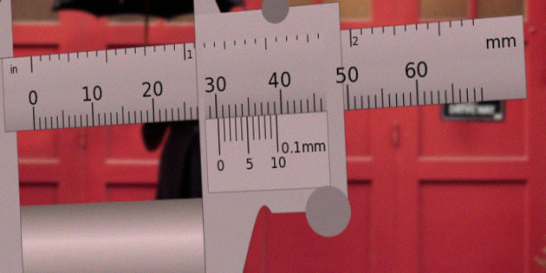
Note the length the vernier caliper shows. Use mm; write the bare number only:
30.2
